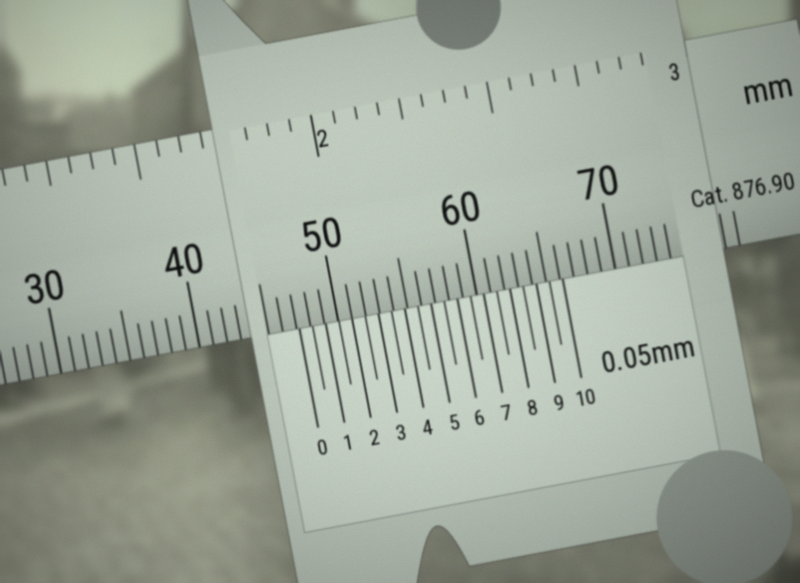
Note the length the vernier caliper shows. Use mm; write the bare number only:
47.2
